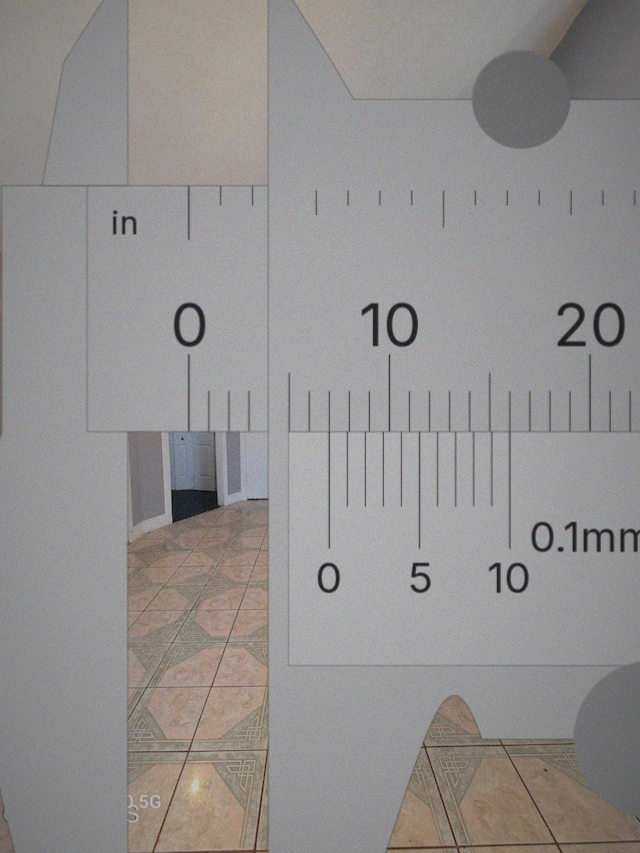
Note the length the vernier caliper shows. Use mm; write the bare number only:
7.0
